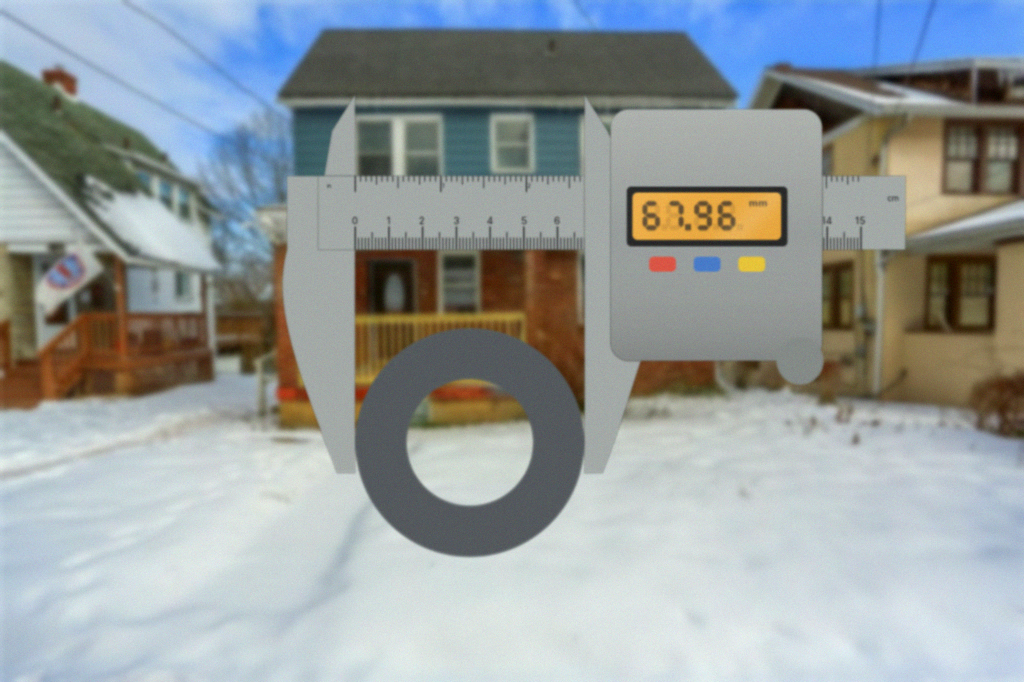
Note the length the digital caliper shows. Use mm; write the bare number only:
67.96
